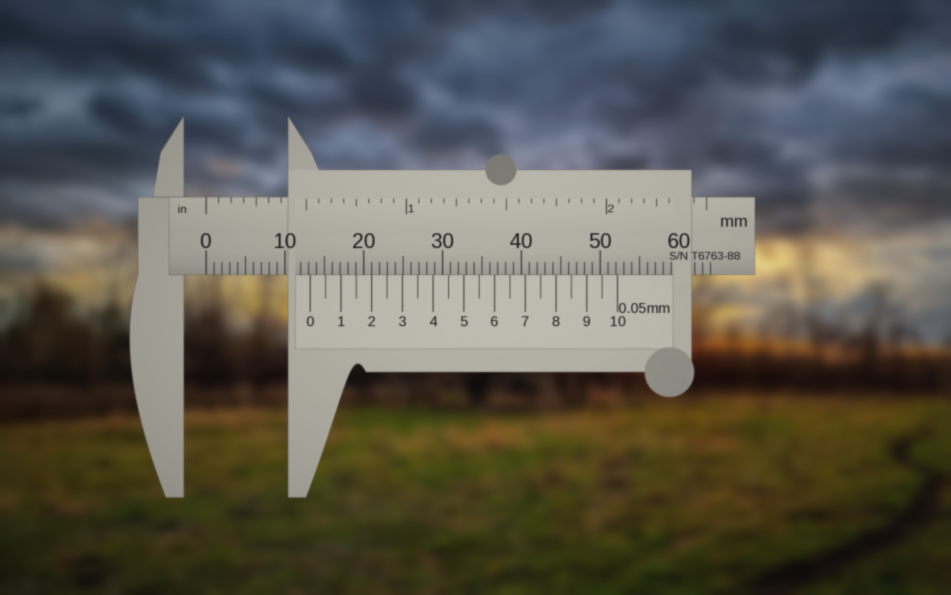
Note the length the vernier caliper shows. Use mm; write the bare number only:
13.2
